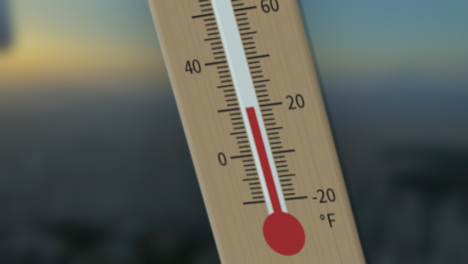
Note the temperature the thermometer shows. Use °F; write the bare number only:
20
